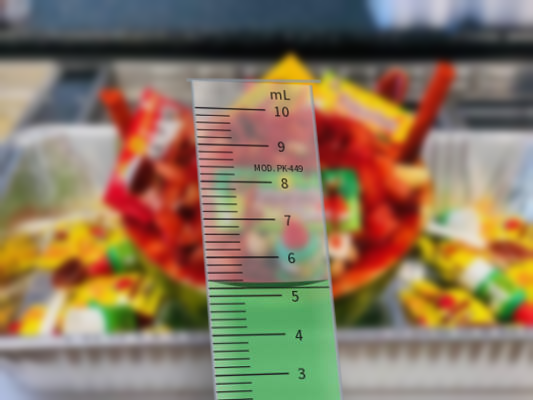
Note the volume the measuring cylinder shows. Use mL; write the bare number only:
5.2
